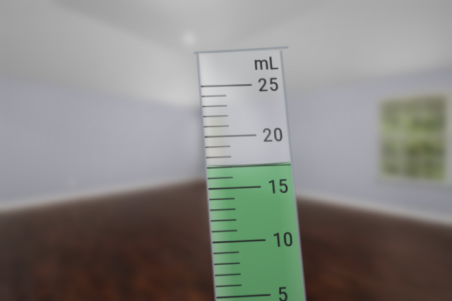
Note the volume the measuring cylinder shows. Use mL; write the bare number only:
17
